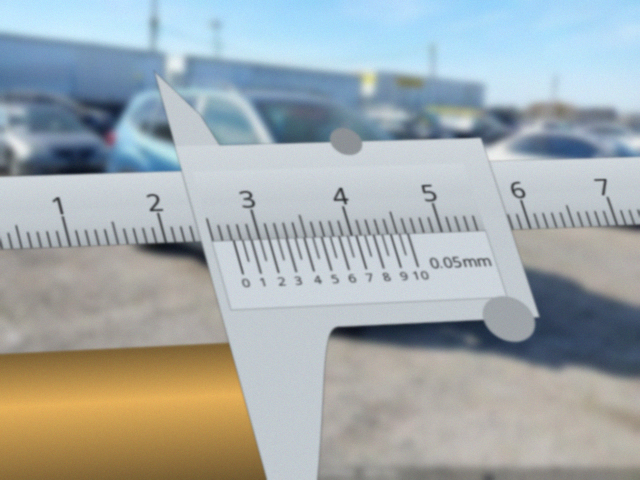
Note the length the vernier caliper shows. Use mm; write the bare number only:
27.2
